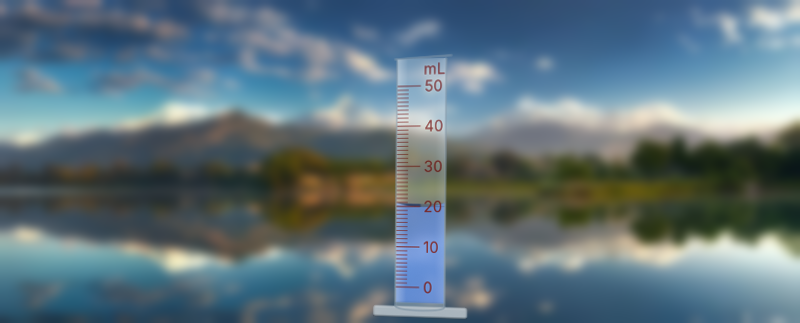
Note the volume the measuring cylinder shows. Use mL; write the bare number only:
20
